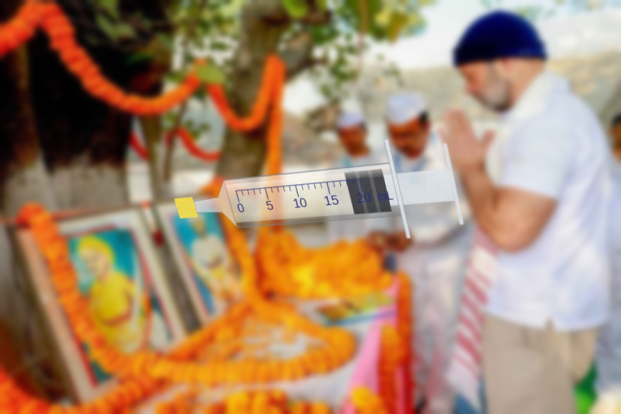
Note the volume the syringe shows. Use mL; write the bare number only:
18
